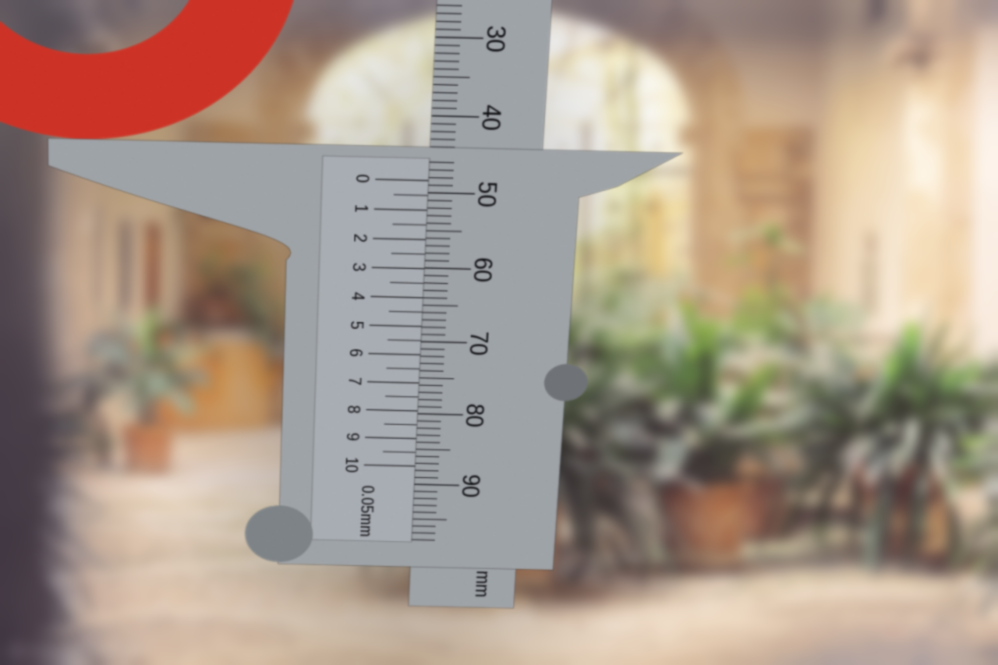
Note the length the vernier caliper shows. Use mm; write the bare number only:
48.4
